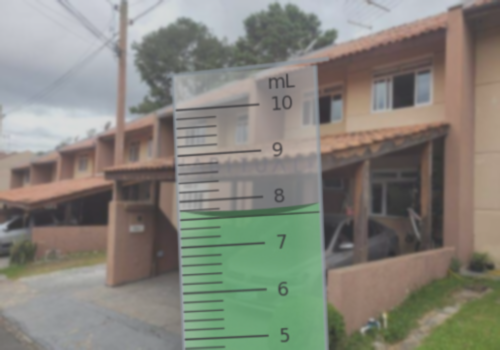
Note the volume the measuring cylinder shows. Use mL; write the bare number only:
7.6
